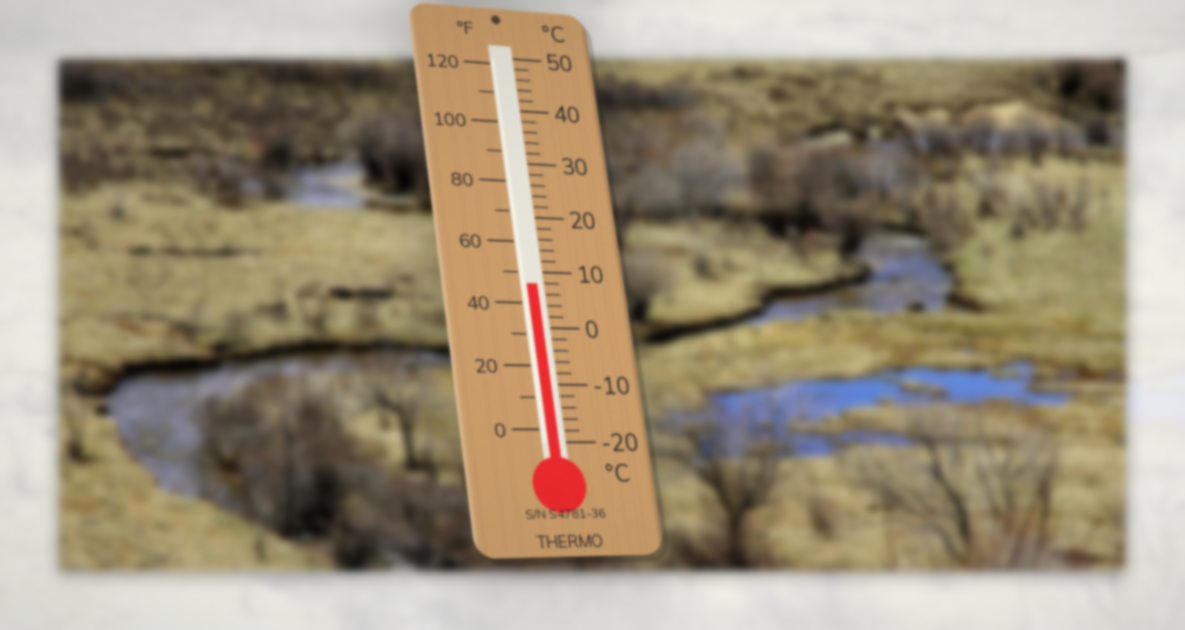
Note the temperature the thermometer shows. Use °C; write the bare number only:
8
